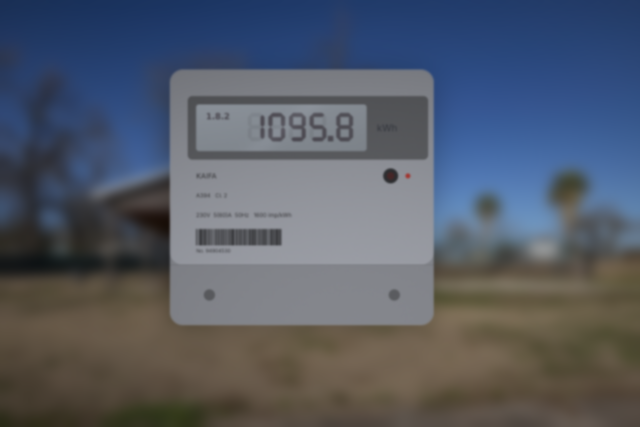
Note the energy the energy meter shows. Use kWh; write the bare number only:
1095.8
